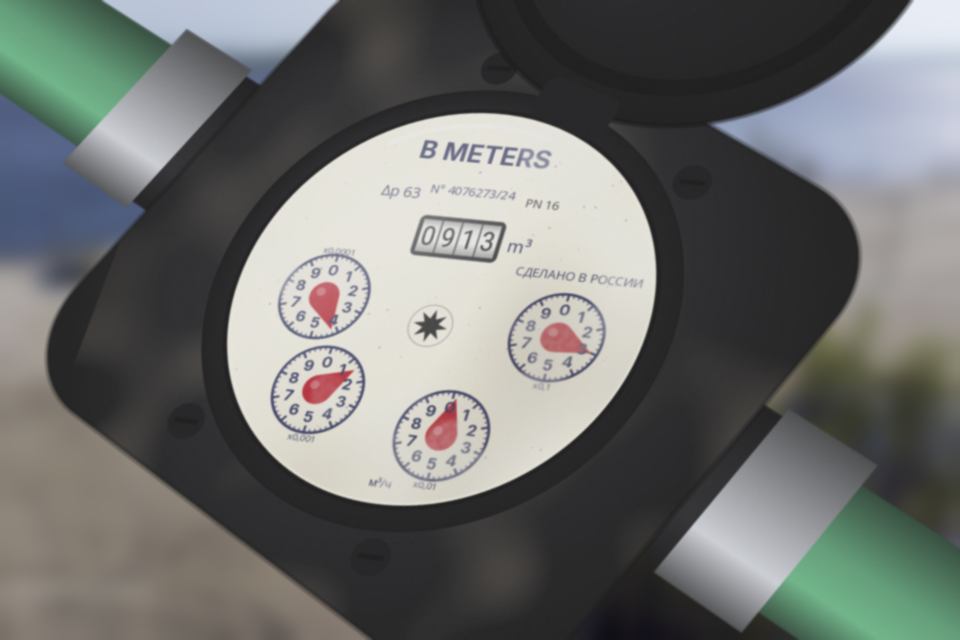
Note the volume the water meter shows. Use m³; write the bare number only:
913.3014
